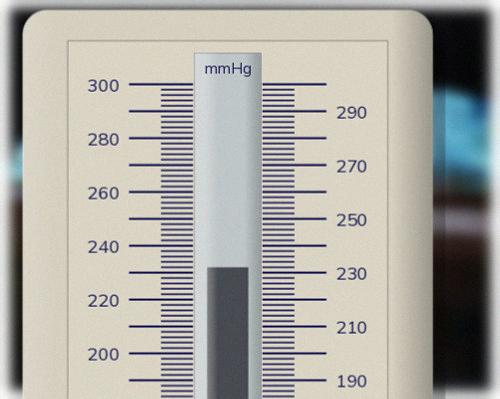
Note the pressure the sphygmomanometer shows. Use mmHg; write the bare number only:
232
